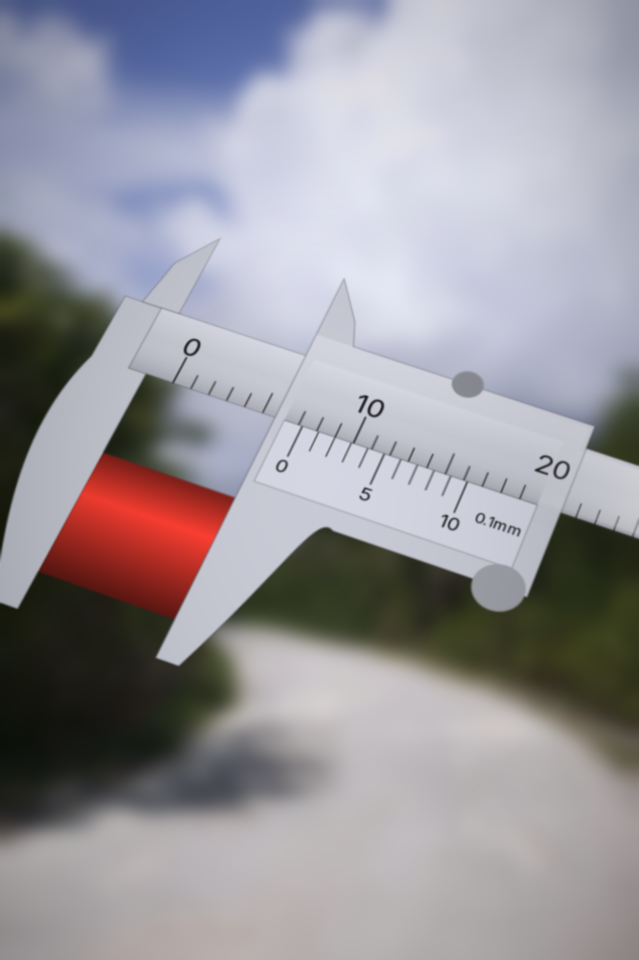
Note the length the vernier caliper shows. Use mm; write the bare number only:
7.2
